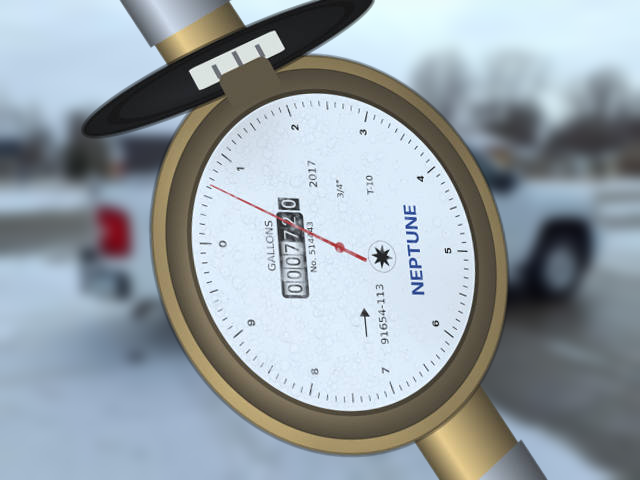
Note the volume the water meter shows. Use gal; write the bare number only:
7720.6
